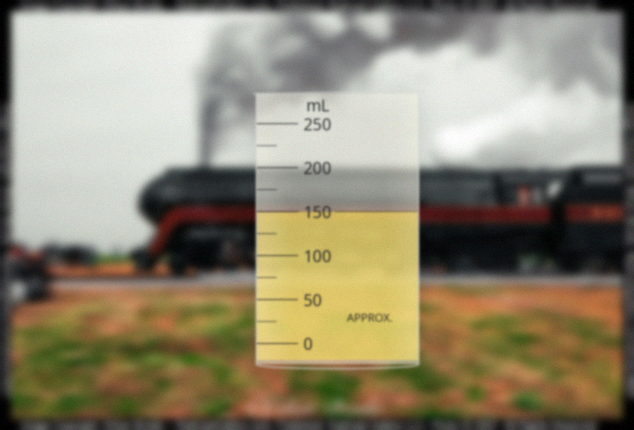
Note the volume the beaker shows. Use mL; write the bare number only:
150
